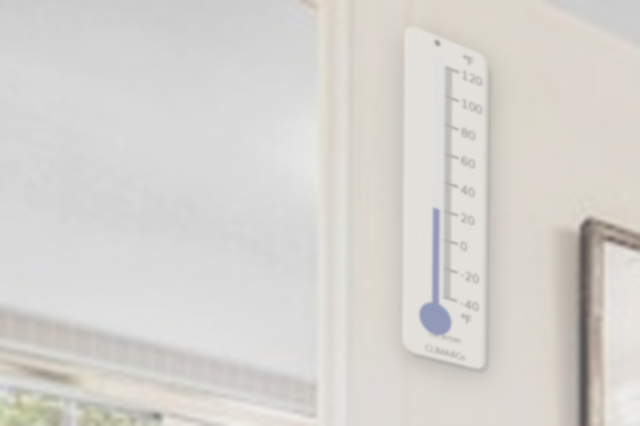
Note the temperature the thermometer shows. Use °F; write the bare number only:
20
